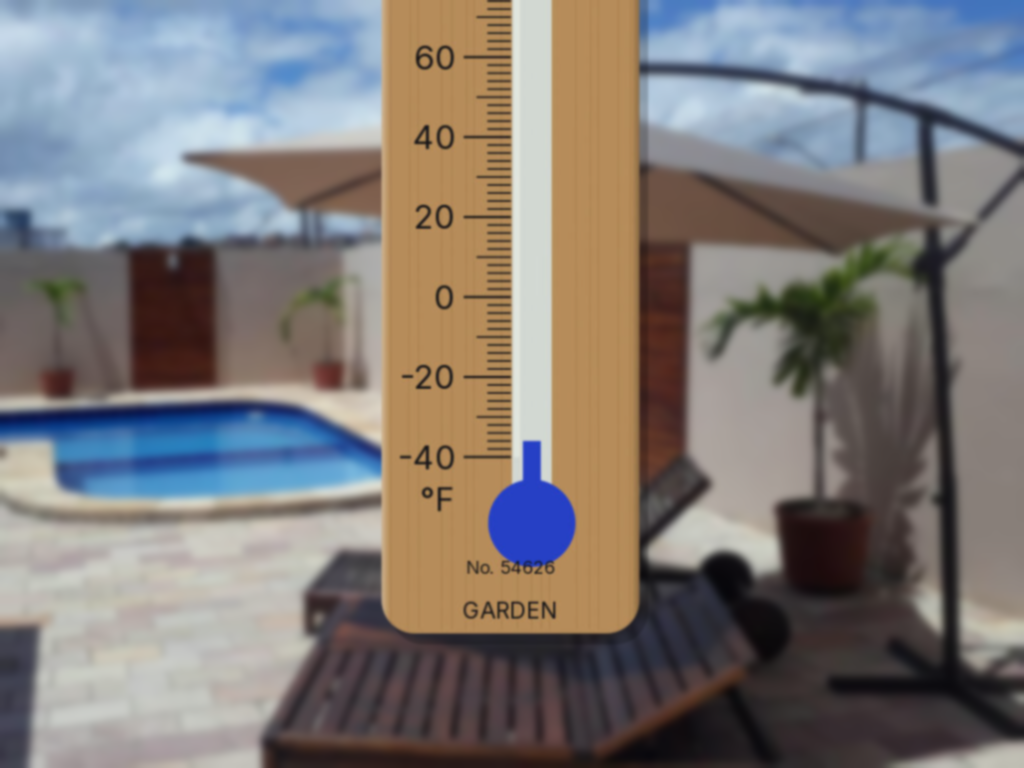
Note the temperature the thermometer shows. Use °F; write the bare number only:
-36
